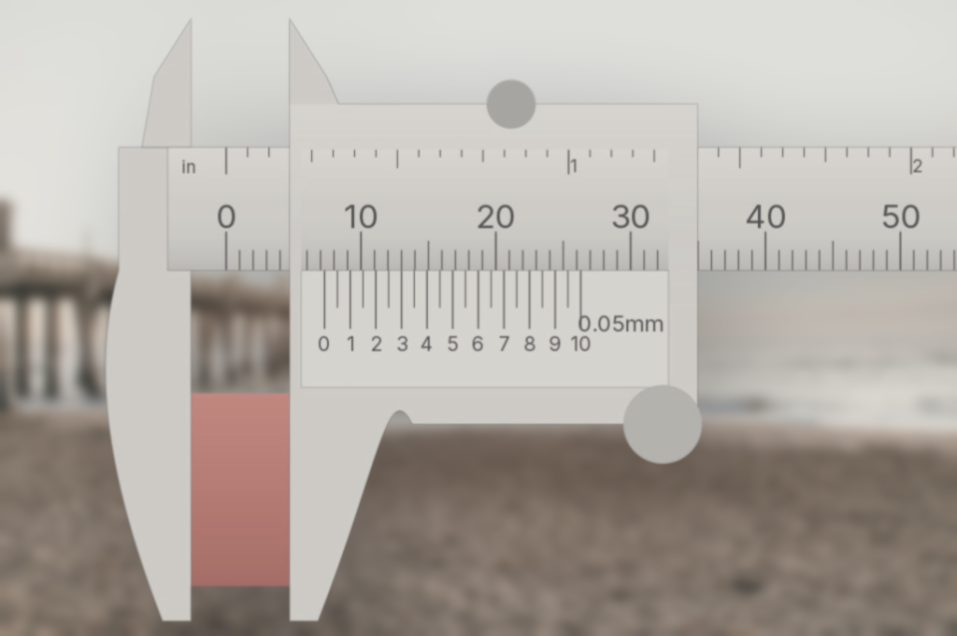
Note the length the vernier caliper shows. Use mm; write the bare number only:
7.3
